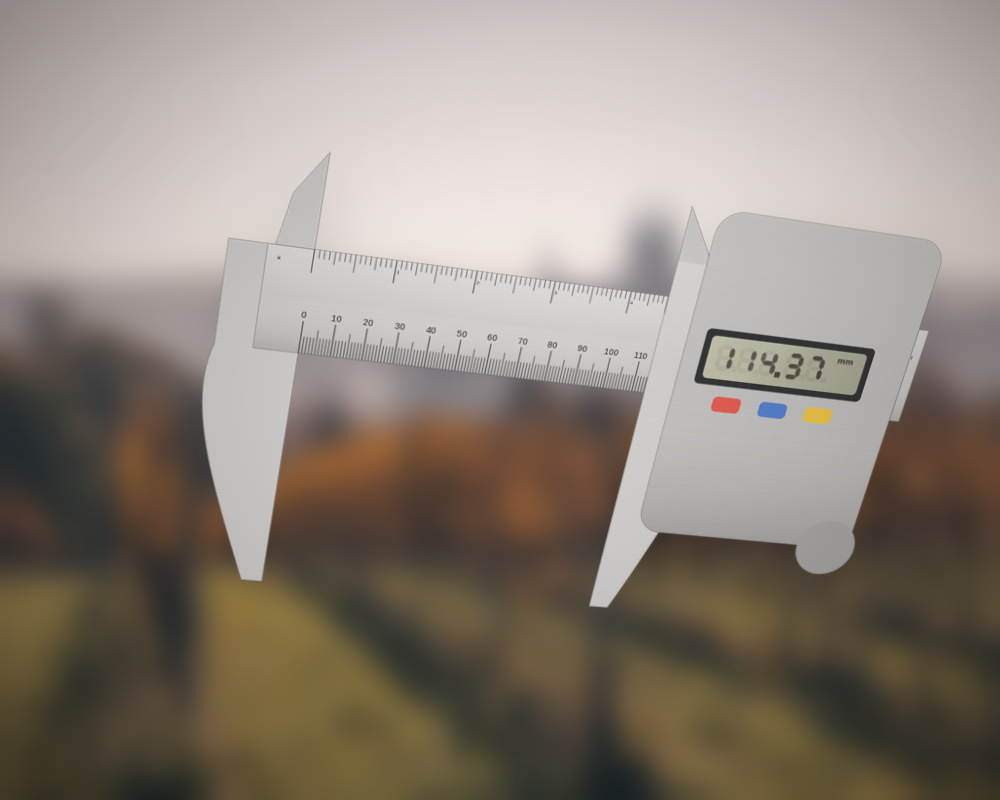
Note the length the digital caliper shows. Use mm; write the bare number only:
114.37
